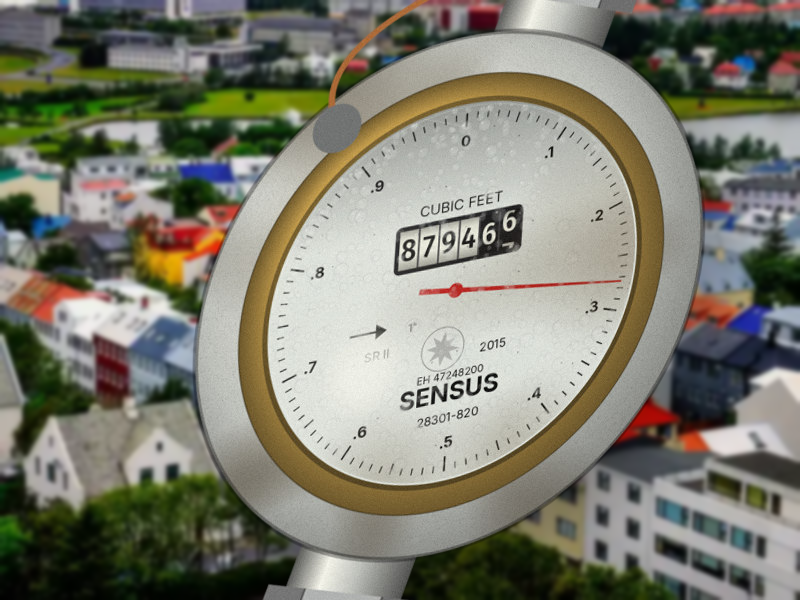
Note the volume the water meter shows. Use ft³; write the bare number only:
879466.27
